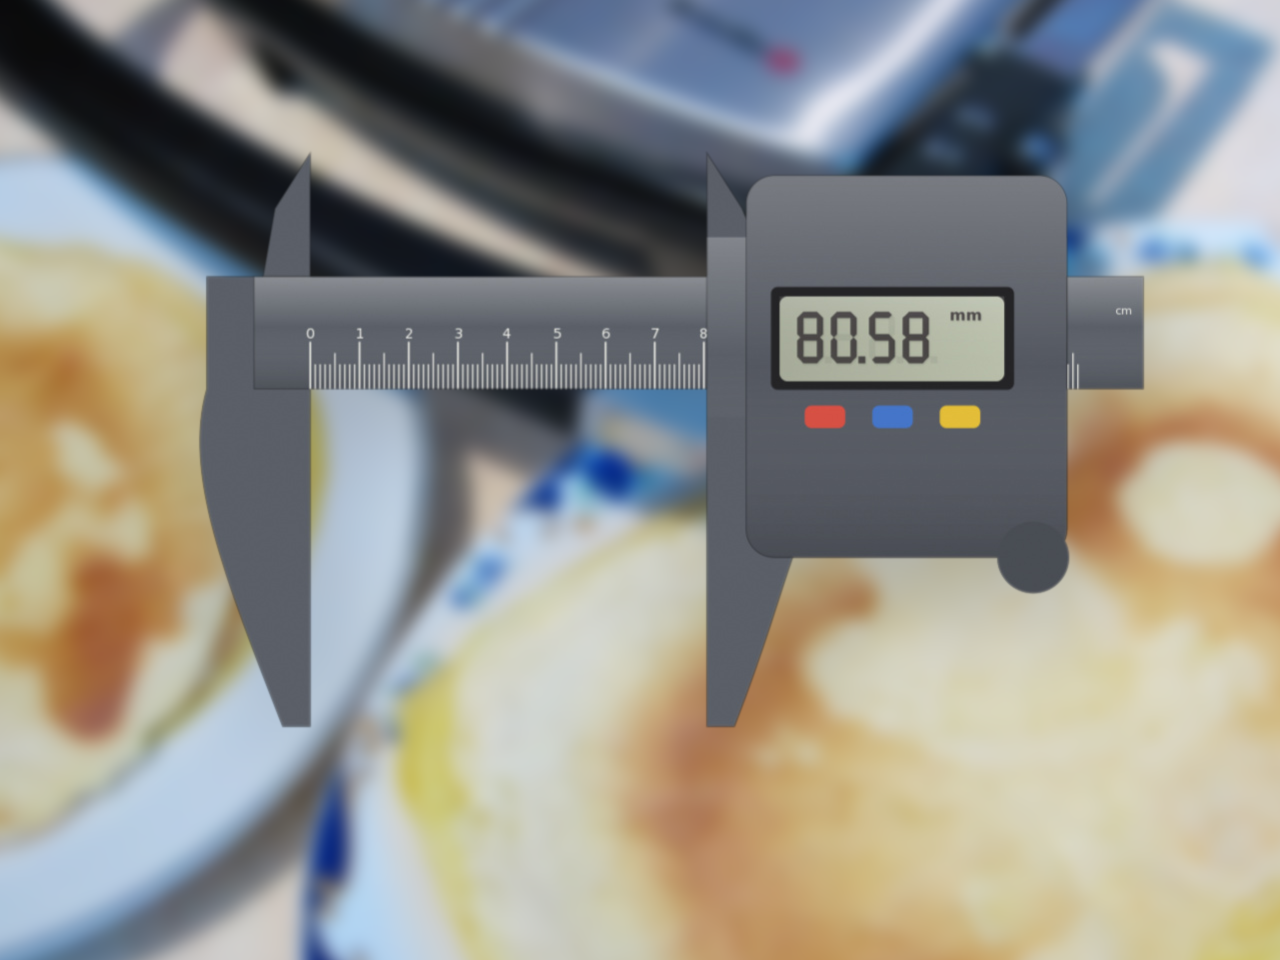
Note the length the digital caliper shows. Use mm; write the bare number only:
80.58
